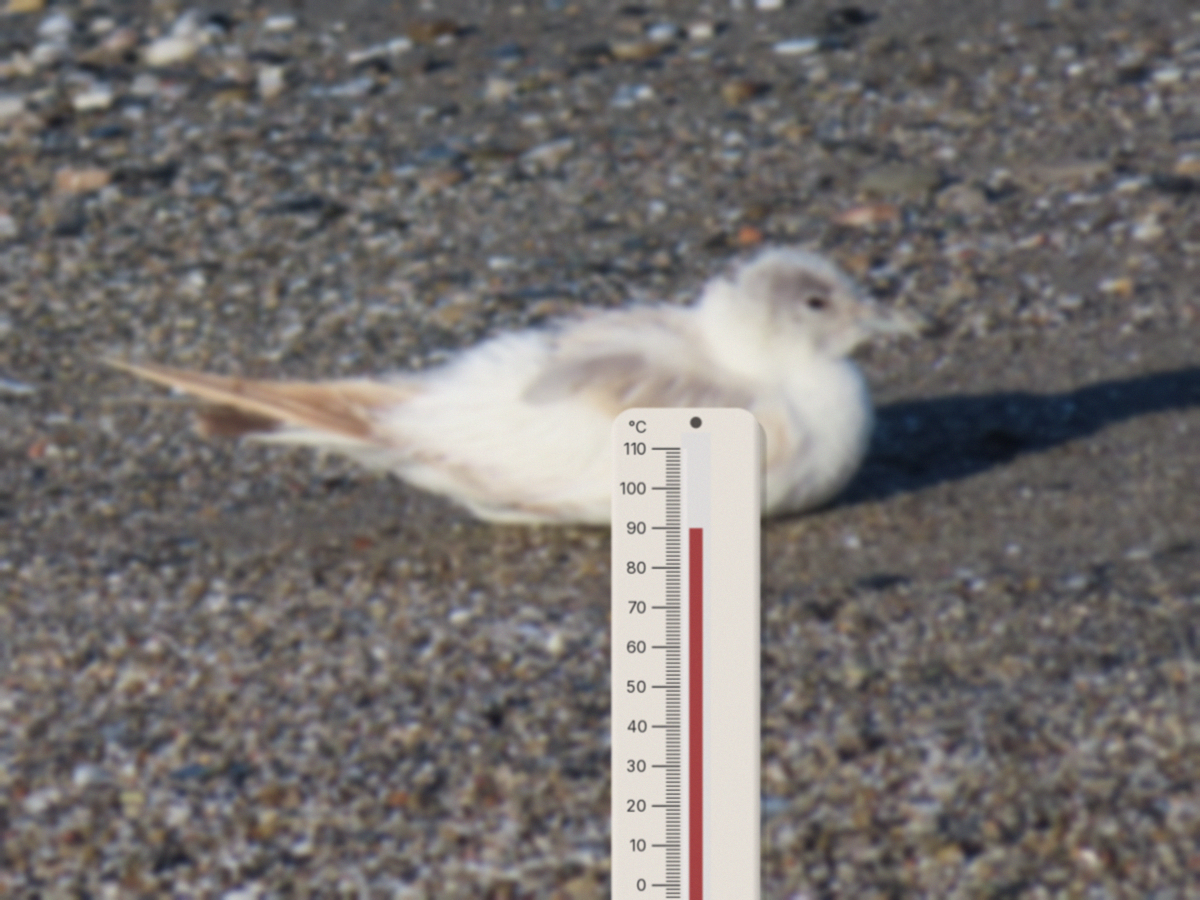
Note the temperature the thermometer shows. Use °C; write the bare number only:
90
